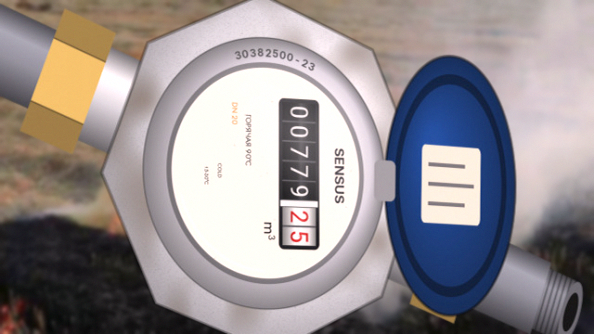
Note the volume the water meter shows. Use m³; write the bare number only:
779.25
